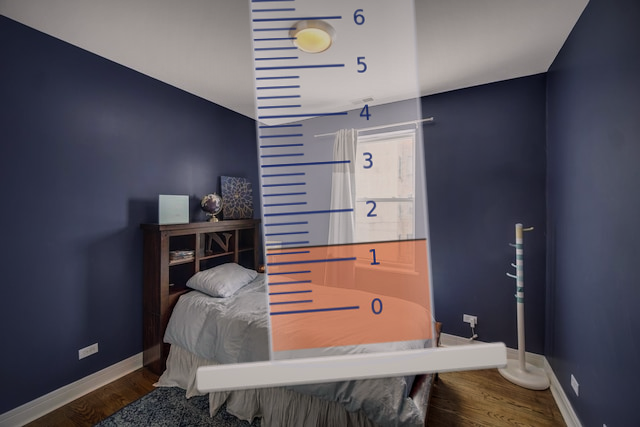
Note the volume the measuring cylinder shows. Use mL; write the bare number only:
1.3
